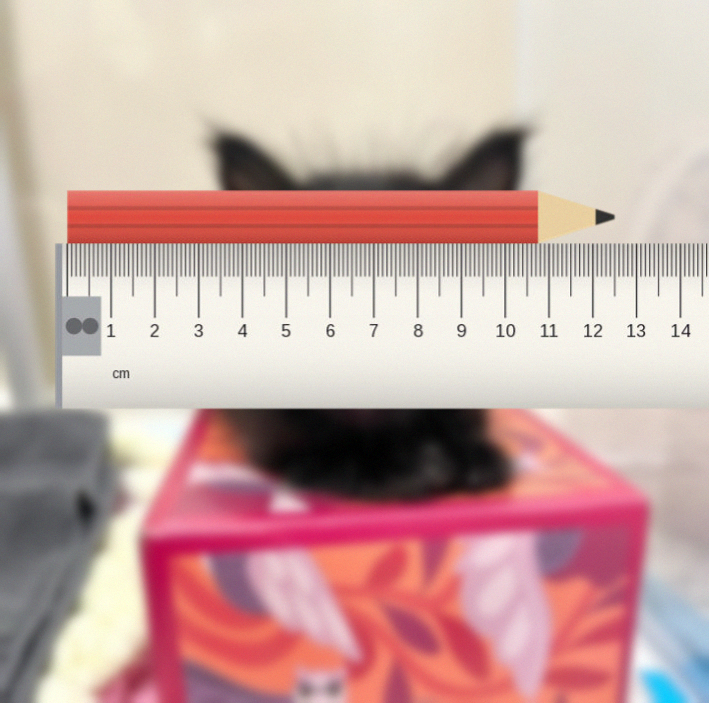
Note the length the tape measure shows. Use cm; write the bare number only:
12.5
